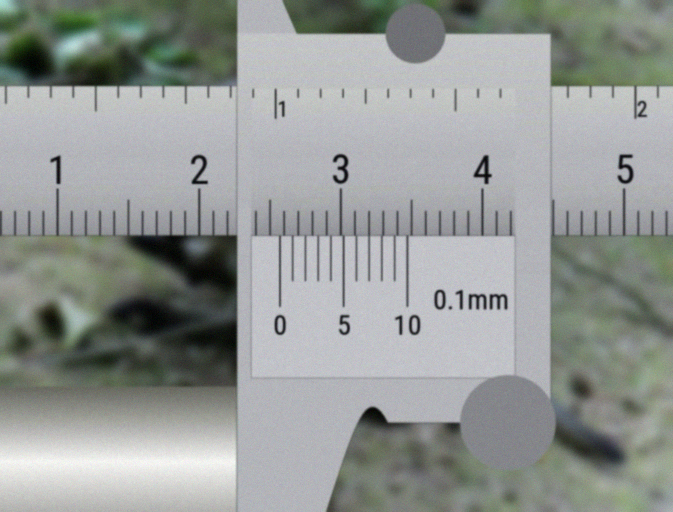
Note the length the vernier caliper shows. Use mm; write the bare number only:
25.7
